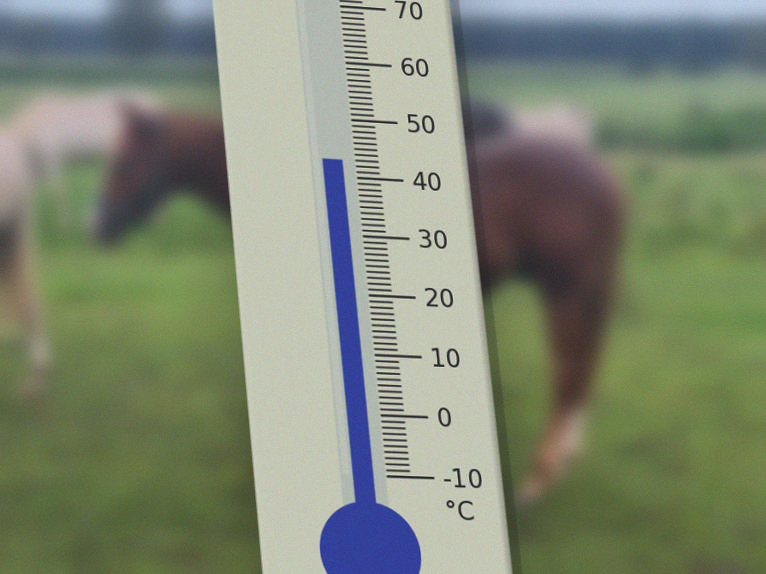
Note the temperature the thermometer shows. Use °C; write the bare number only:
43
